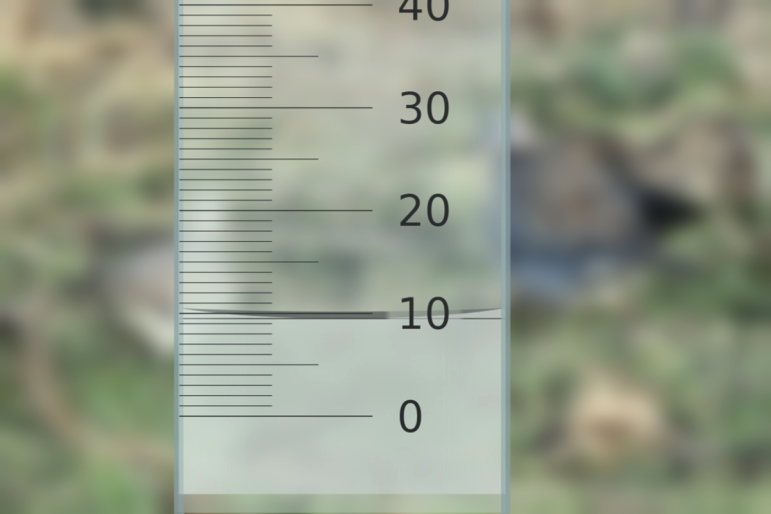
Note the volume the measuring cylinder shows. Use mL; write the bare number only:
9.5
